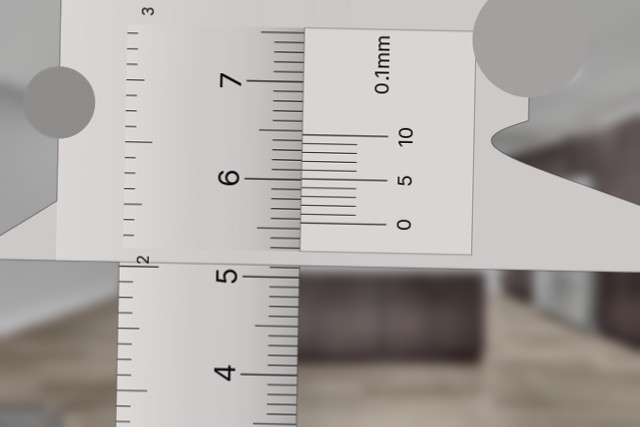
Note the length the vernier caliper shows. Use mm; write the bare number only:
55.6
